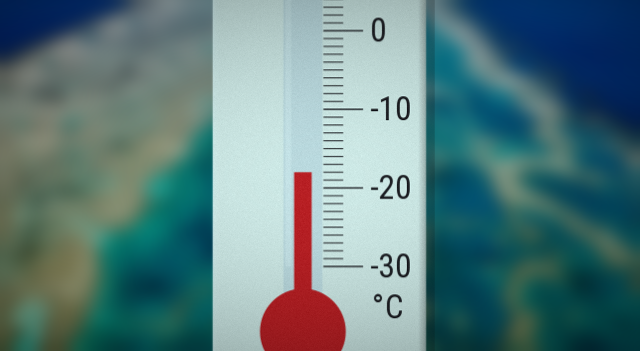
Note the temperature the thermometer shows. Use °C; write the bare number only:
-18
